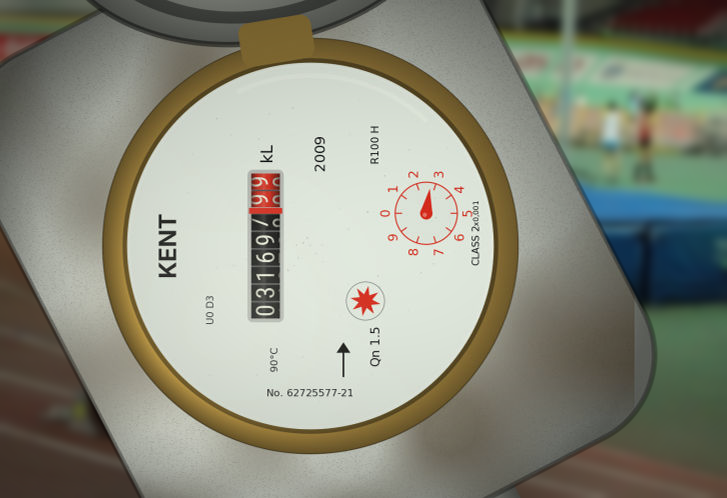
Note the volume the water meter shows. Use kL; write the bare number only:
31697.992
